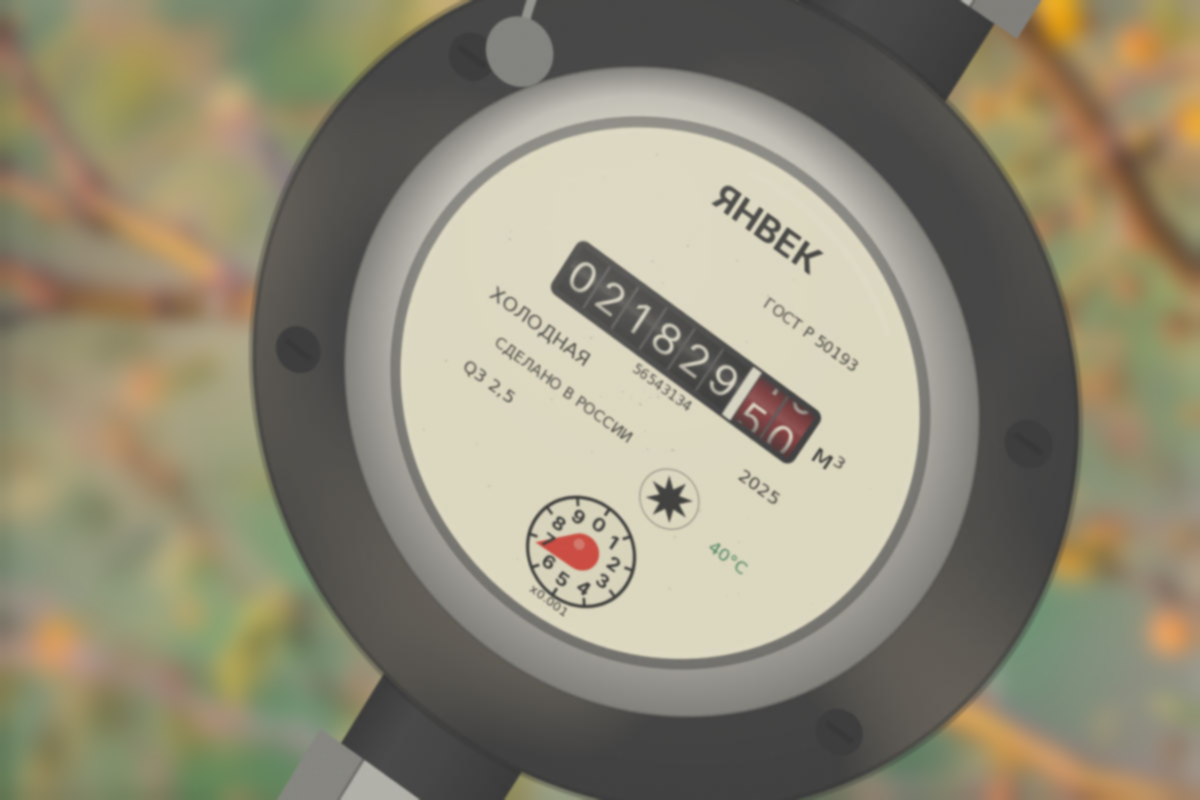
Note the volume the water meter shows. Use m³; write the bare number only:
21829.496
